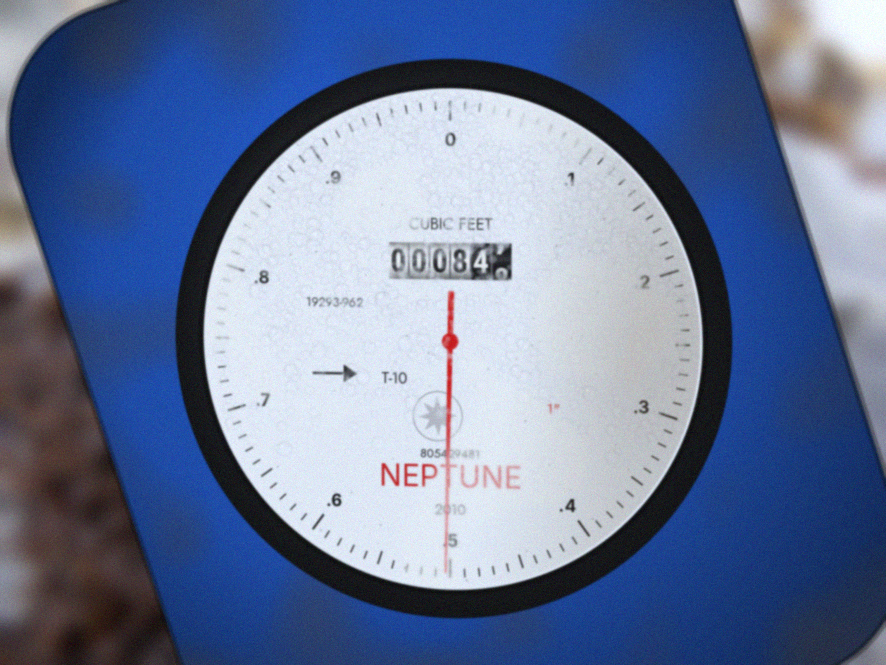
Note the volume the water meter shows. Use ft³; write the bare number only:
847.50
